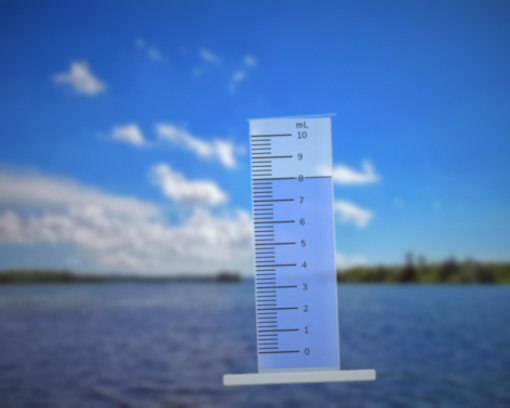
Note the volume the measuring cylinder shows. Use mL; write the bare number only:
8
